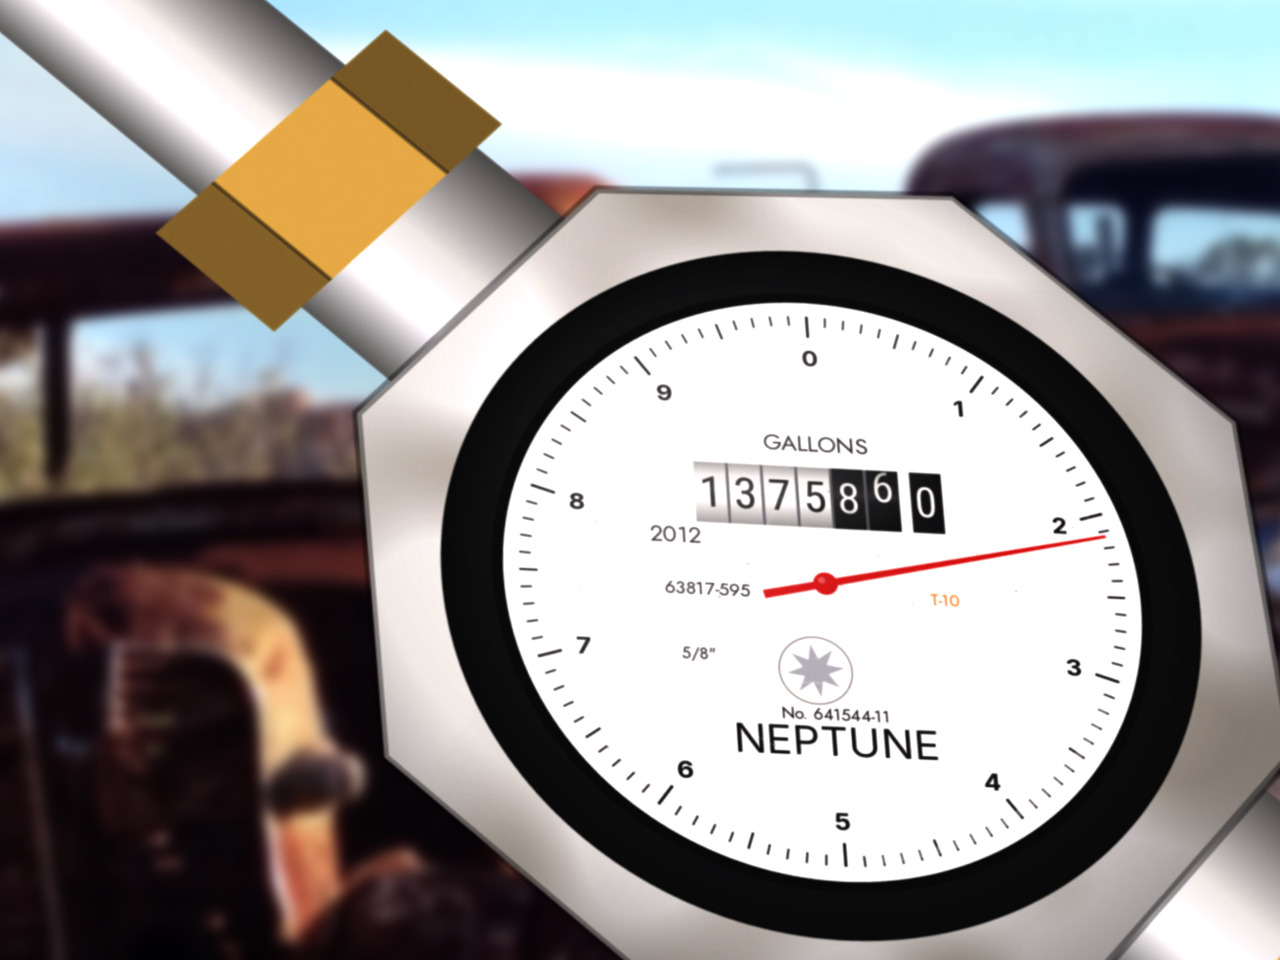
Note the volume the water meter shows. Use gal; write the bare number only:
1375862.1
